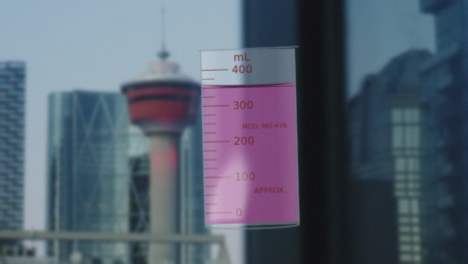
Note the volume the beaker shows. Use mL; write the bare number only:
350
